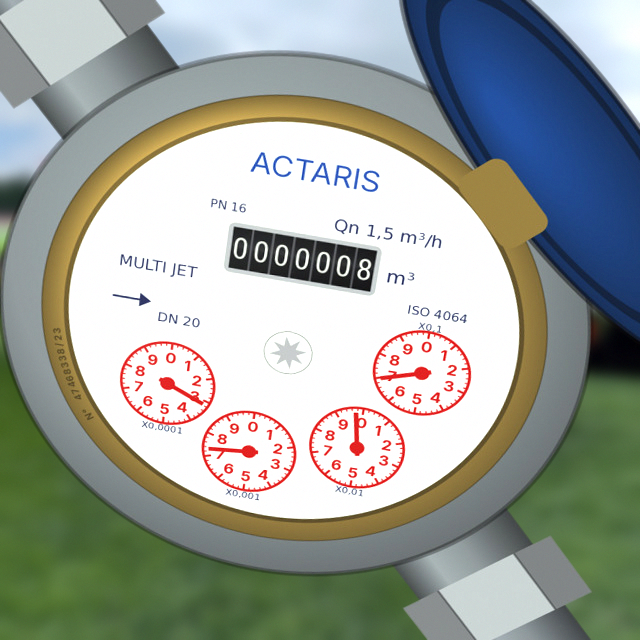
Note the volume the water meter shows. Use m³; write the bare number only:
8.6973
